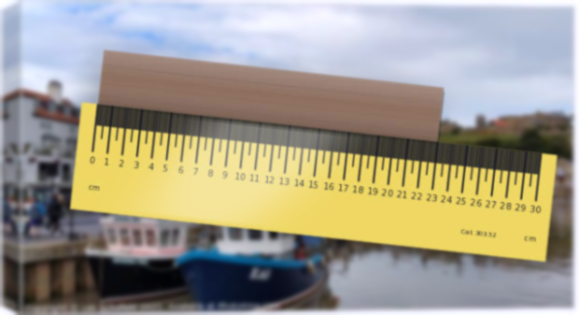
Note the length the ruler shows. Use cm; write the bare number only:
23
